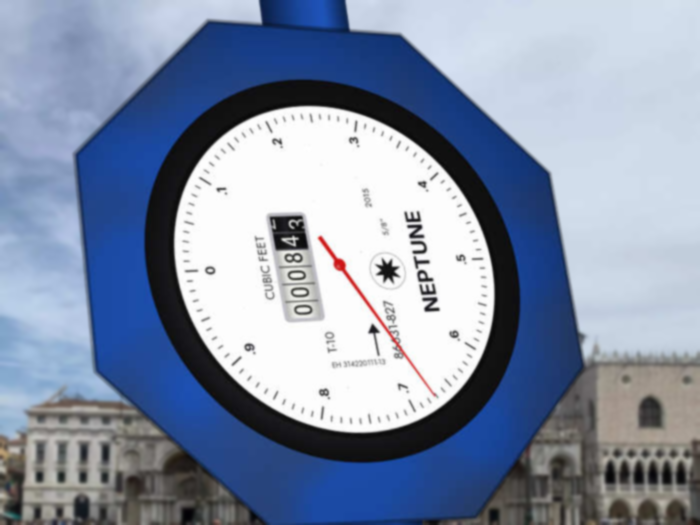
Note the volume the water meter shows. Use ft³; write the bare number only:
842.67
